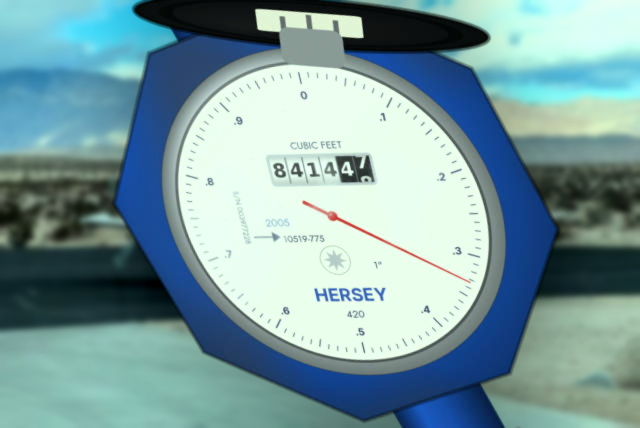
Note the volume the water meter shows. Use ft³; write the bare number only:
841447.33
